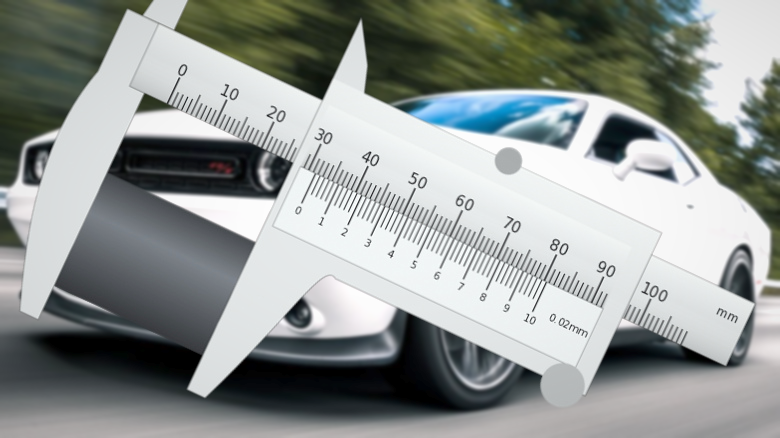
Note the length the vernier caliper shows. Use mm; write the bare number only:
31.5
